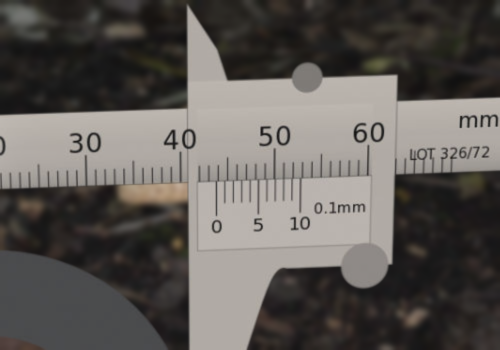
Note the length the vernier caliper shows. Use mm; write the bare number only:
43.8
